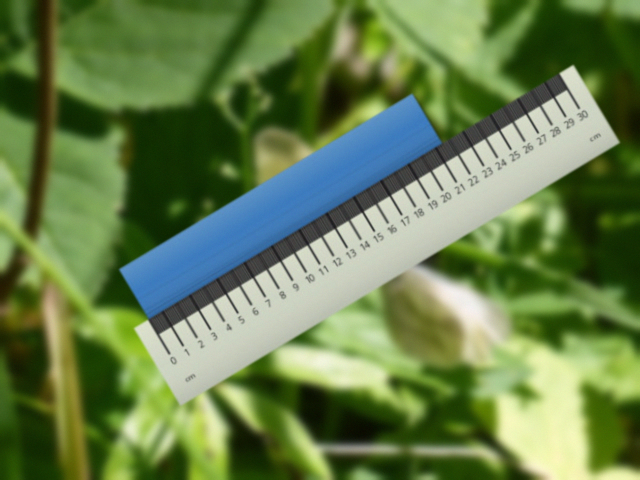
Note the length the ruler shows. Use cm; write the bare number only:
21.5
